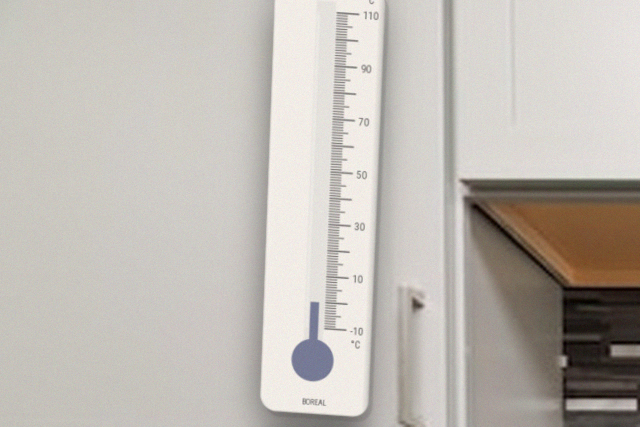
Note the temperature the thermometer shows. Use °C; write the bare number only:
0
